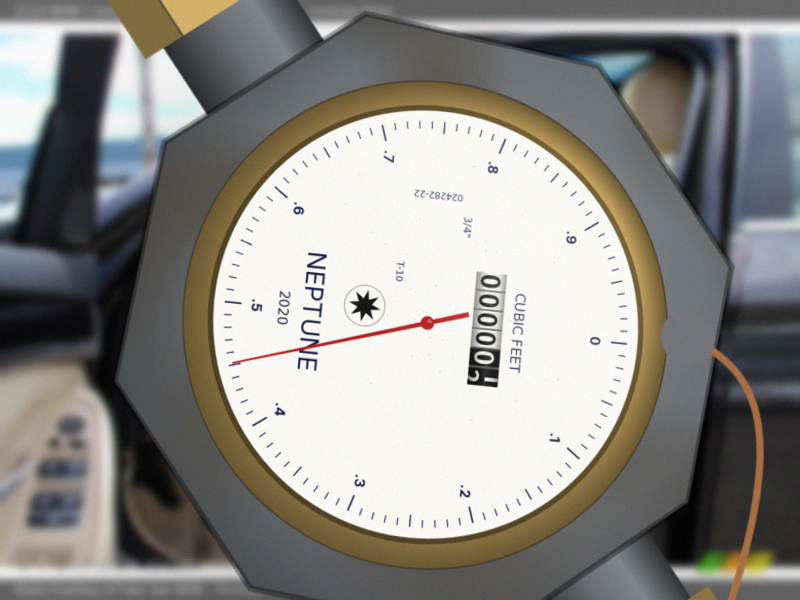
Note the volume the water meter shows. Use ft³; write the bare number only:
1.45
